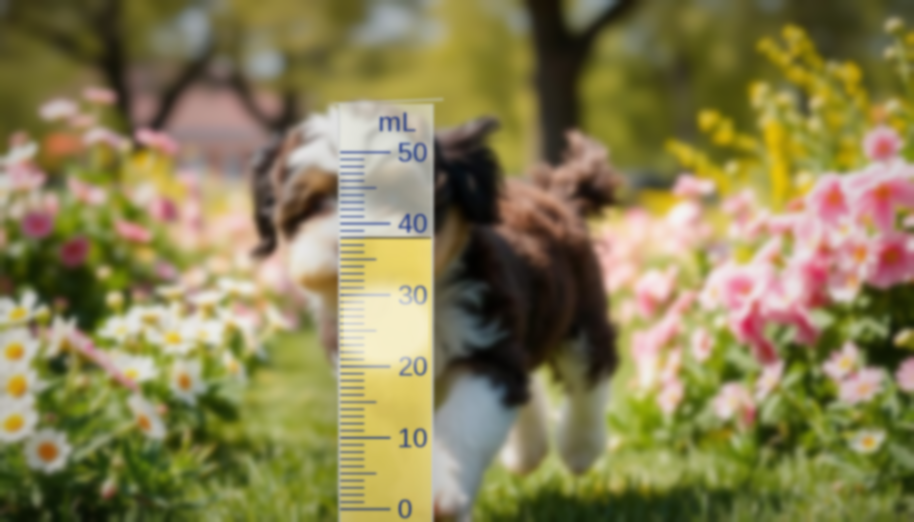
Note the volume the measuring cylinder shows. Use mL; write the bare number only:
38
